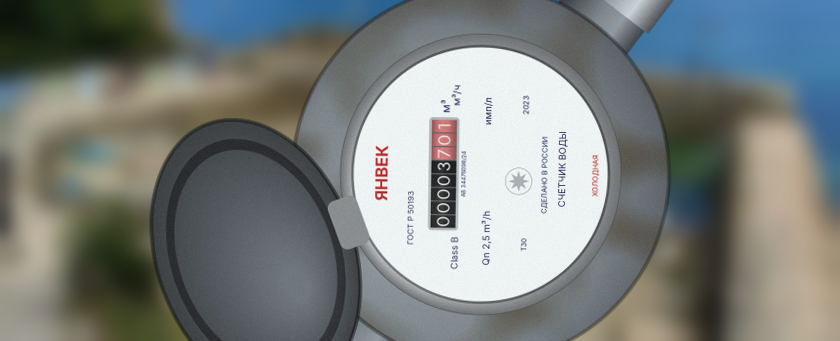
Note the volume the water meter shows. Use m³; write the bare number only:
3.701
